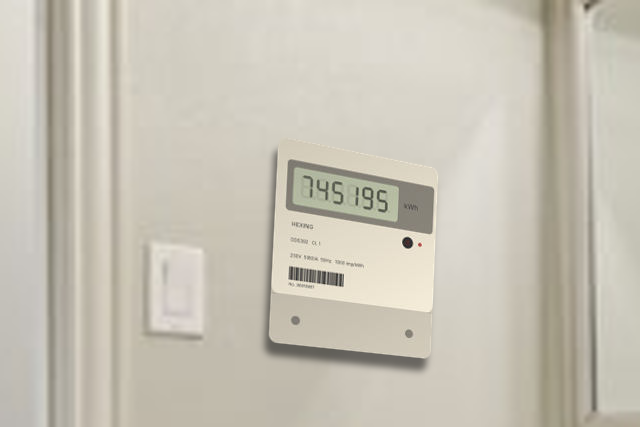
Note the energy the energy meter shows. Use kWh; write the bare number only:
745195
